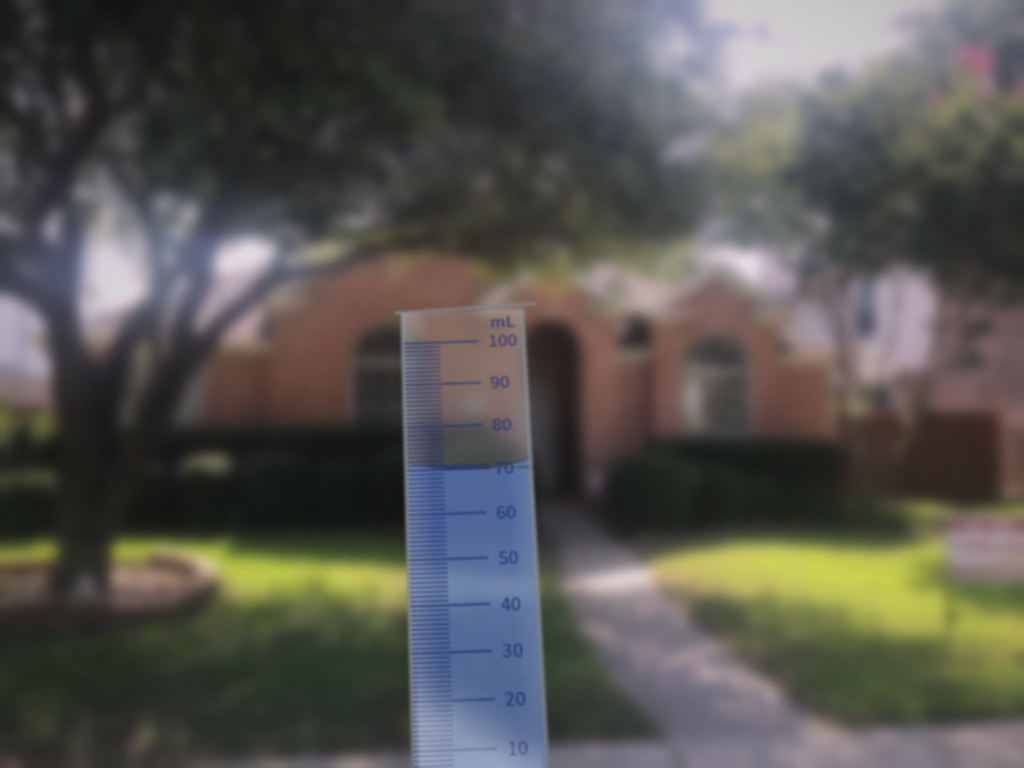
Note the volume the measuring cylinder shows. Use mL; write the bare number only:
70
